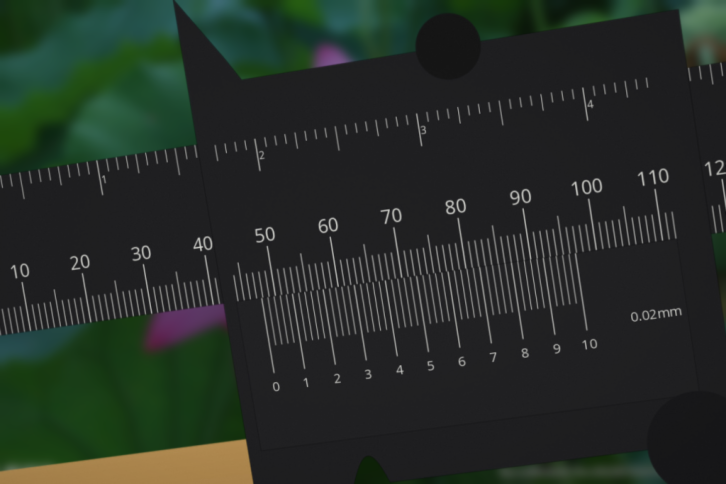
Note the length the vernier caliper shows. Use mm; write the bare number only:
47.8
